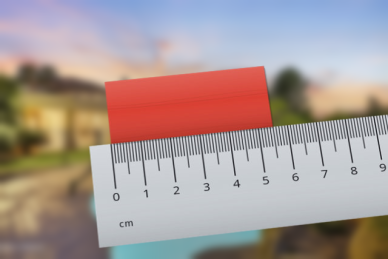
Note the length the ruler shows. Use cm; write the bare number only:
5.5
